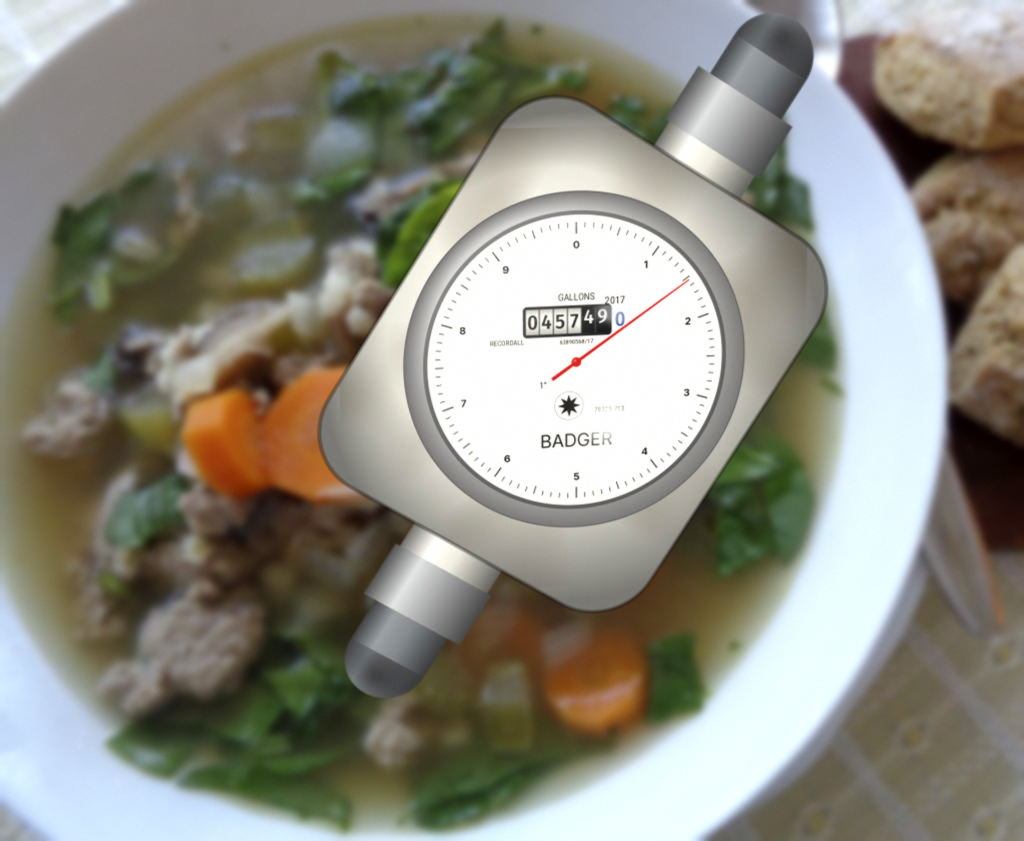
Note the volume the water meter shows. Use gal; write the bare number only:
457491.5
